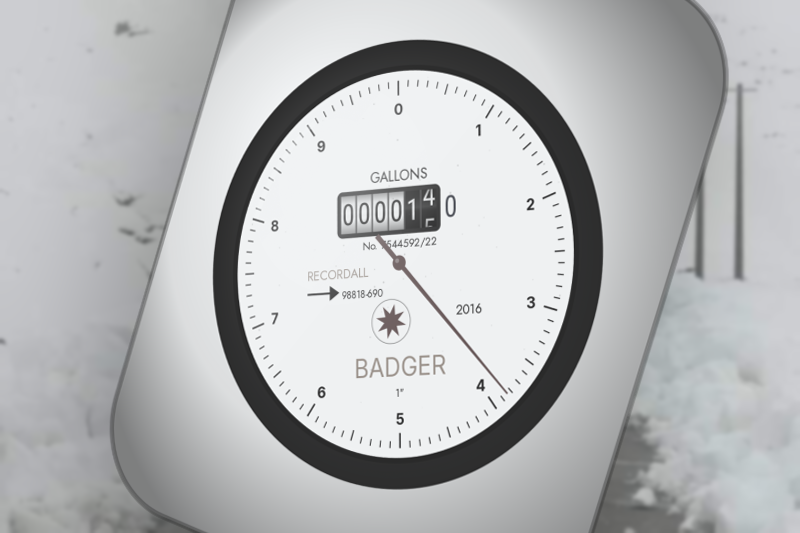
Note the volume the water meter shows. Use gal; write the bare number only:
143.8
